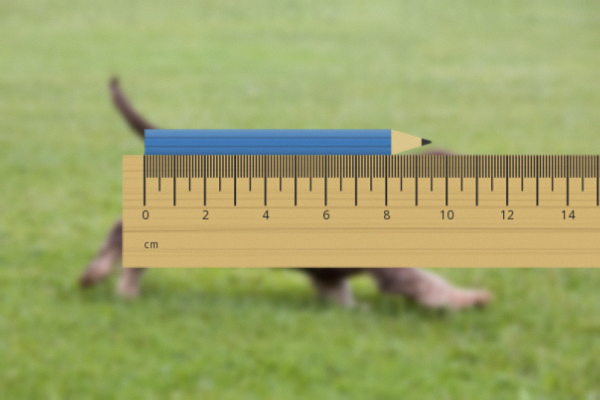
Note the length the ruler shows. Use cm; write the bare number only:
9.5
